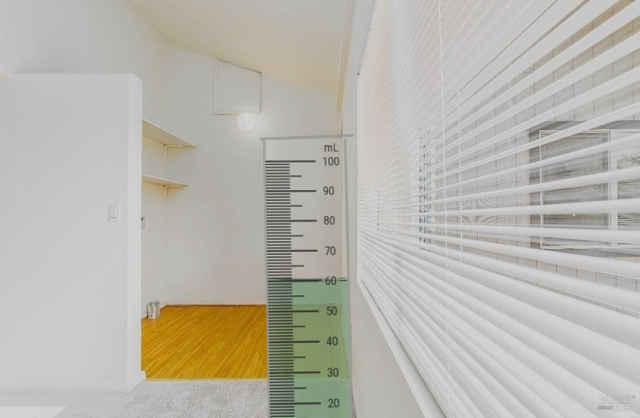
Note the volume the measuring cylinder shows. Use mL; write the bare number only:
60
